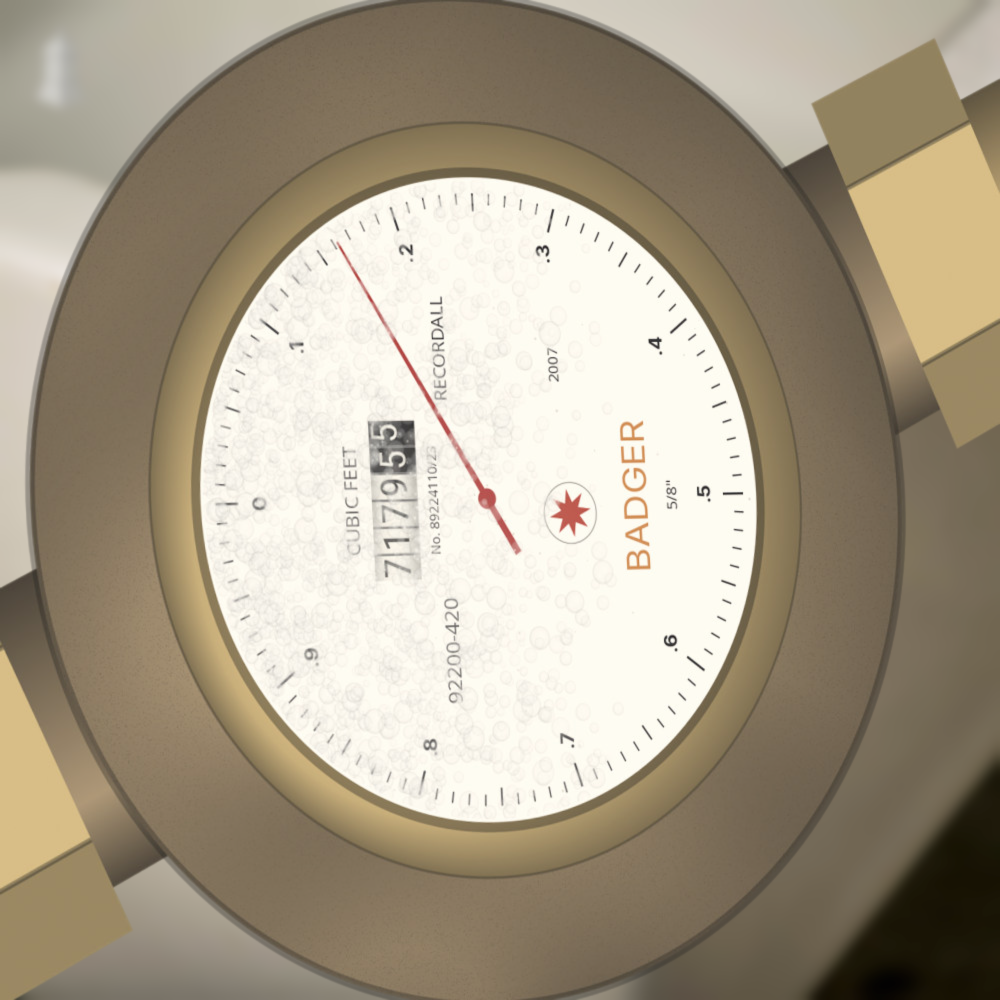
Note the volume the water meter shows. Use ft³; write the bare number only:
717955.16
